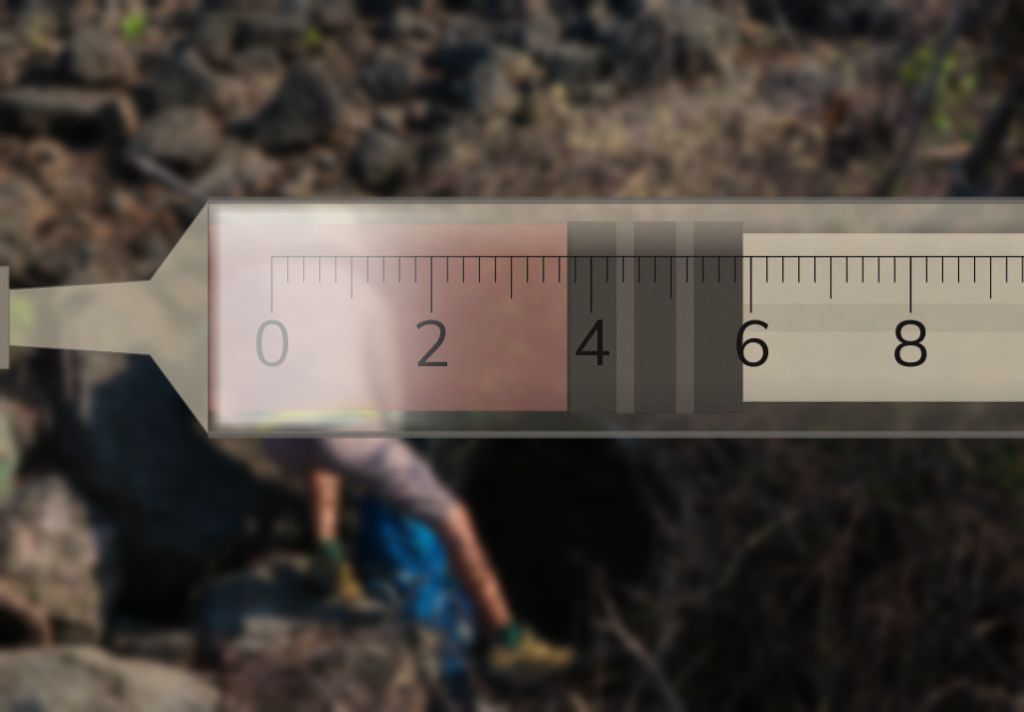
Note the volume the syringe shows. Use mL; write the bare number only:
3.7
